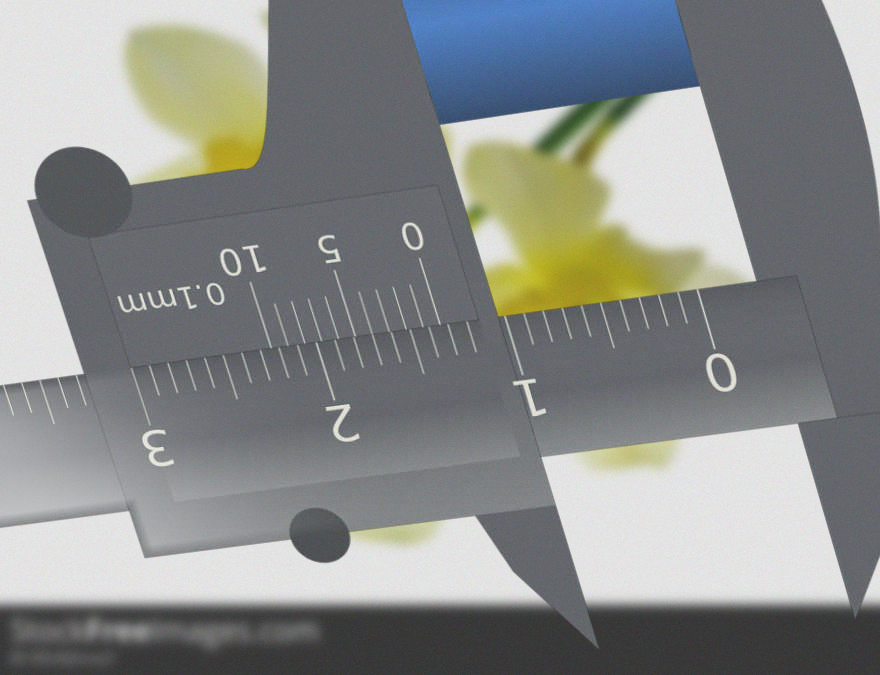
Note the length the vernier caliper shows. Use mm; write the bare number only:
13.4
